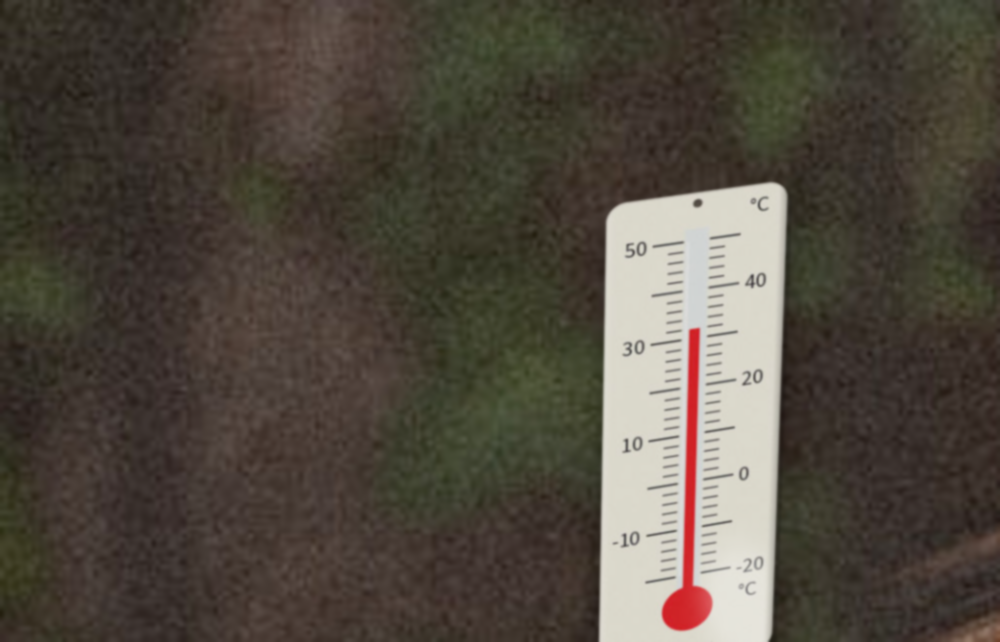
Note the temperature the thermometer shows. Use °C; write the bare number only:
32
